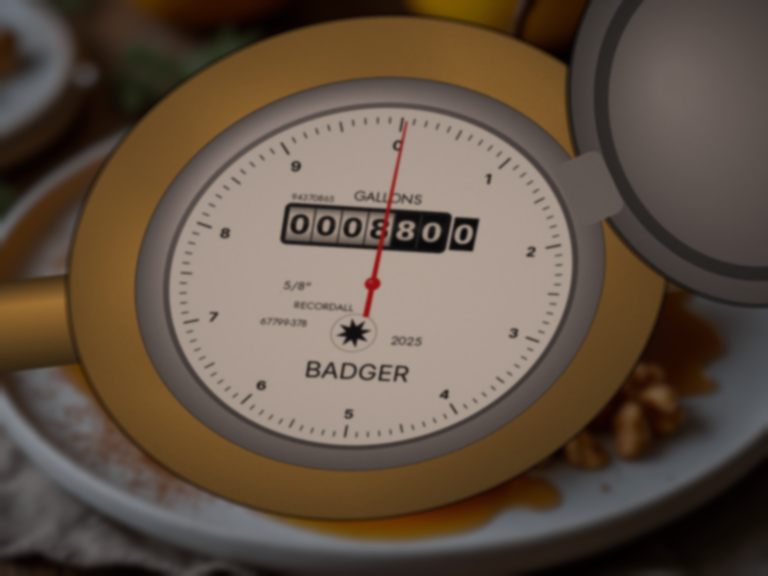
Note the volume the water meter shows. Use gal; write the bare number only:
8800.0
